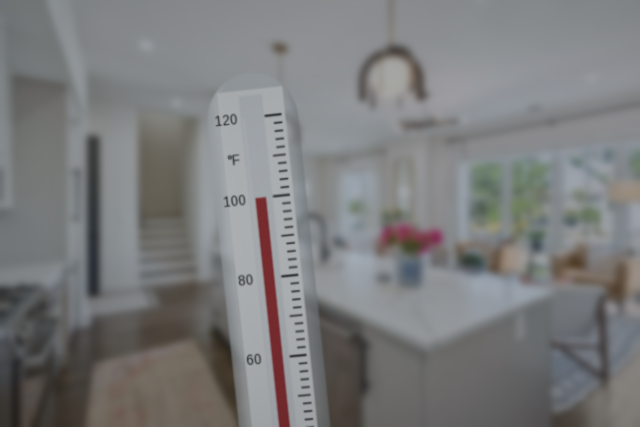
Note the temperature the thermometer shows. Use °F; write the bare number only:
100
